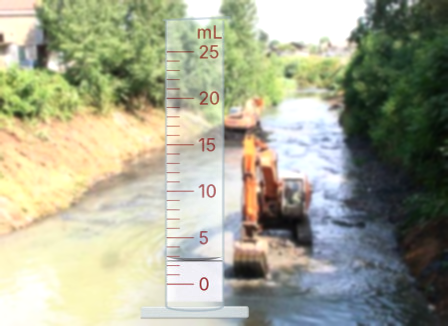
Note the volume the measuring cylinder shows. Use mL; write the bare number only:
2.5
